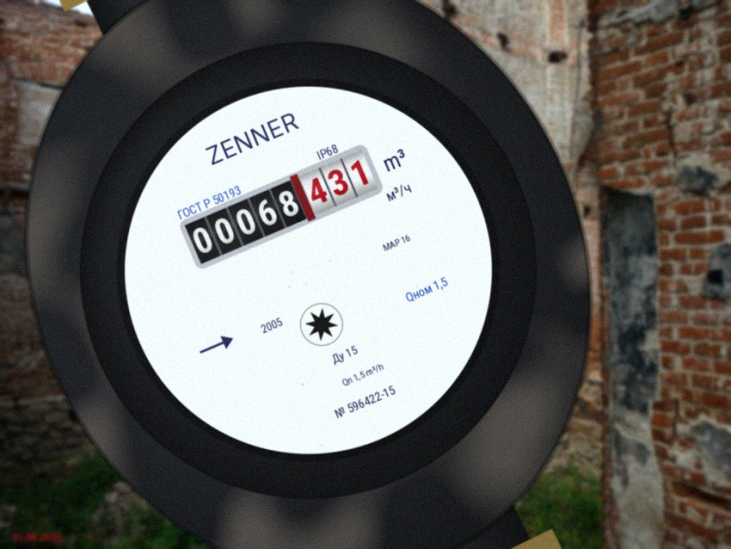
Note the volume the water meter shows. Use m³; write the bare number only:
68.431
